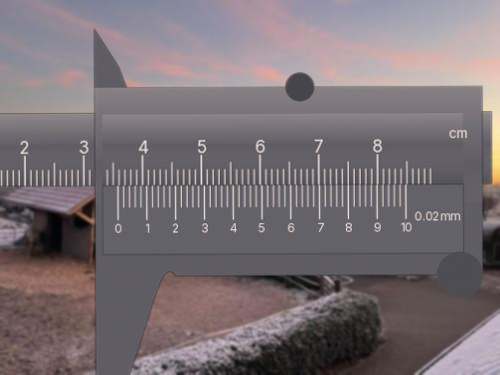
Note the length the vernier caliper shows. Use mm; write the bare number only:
35.8
